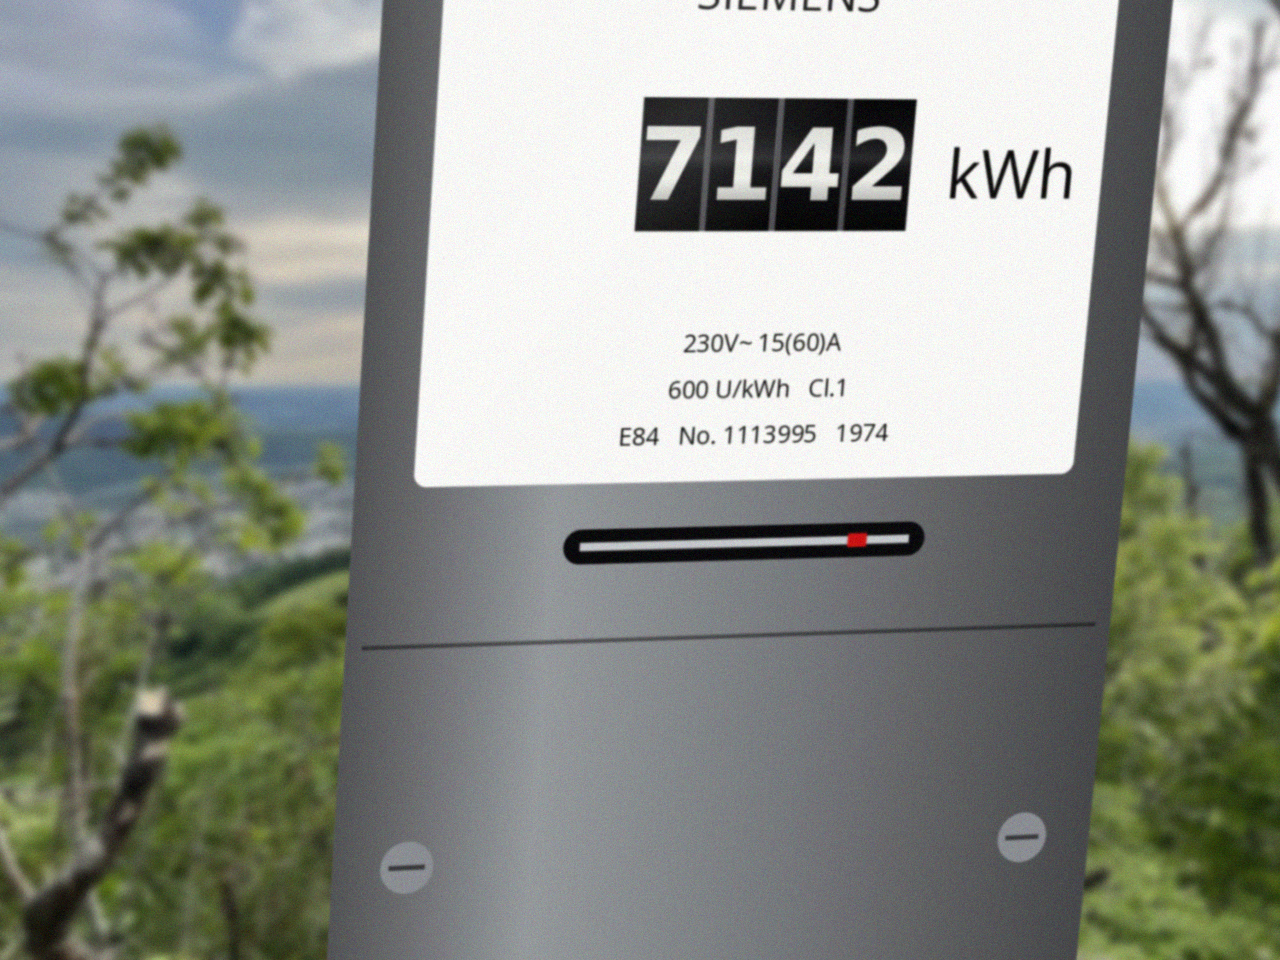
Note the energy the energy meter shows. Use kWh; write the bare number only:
7142
